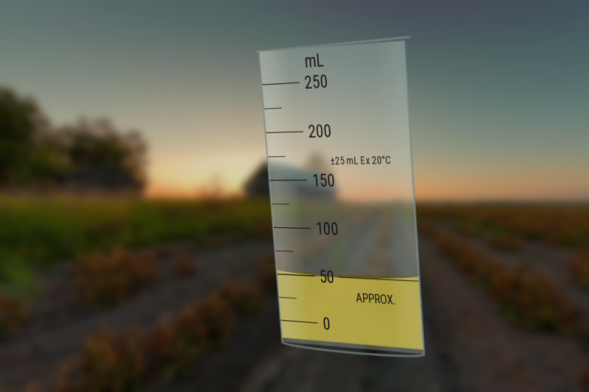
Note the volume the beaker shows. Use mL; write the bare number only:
50
